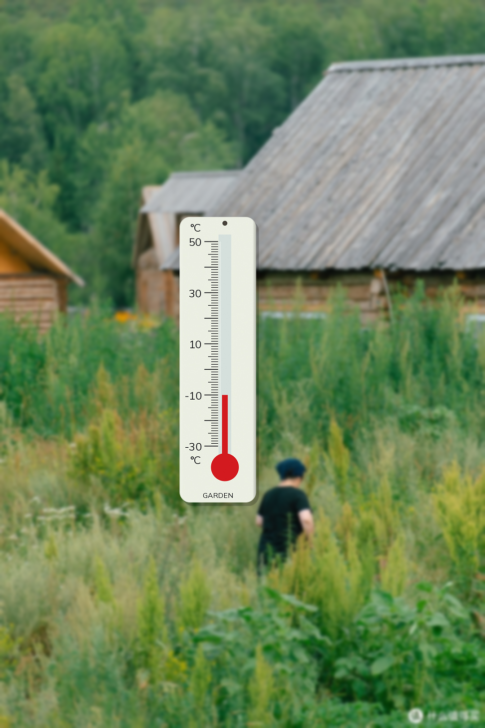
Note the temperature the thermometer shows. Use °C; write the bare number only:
-10
